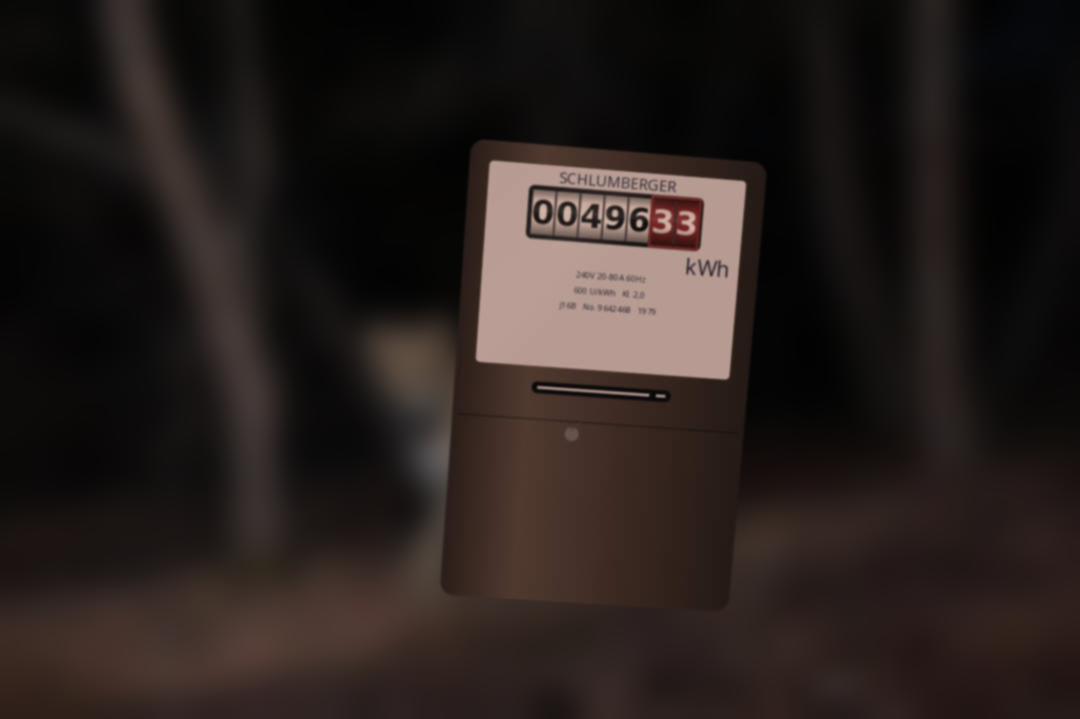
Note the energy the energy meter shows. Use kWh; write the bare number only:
496.33
